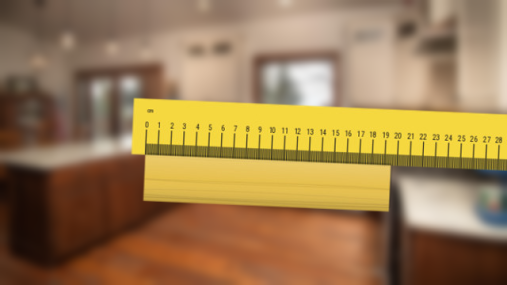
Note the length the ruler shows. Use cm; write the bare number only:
19.5
